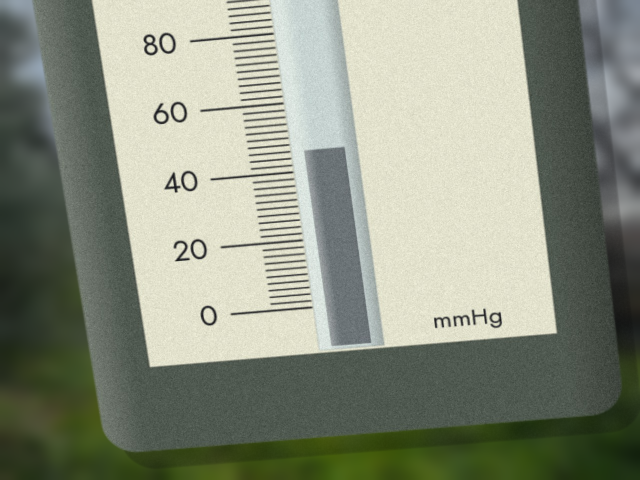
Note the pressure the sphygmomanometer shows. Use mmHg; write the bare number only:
46
